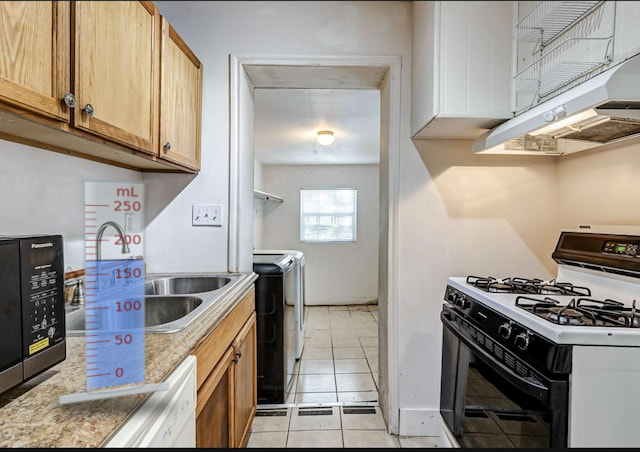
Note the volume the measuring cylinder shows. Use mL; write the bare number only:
170
